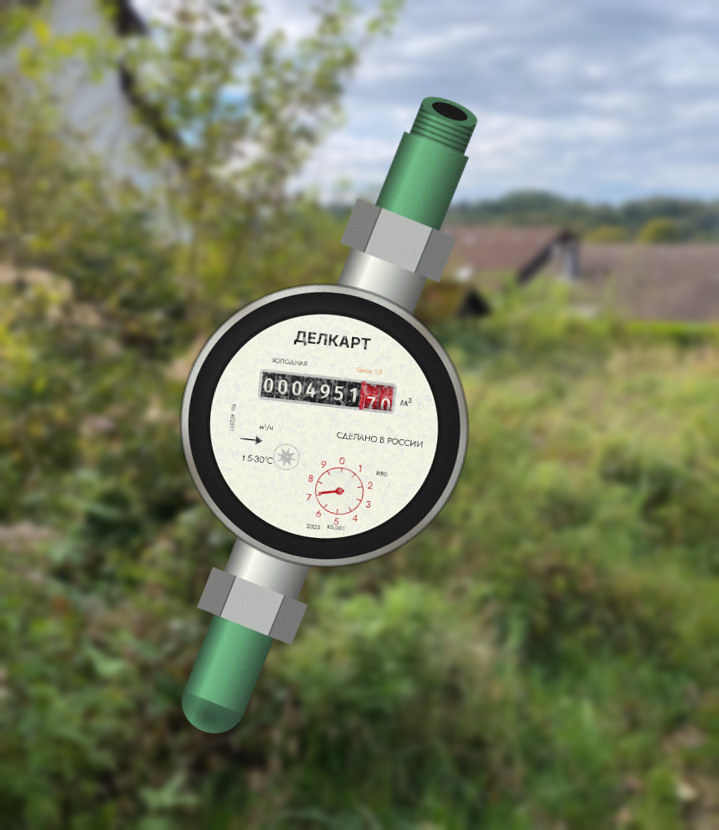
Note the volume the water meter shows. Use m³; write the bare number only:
4951.697
